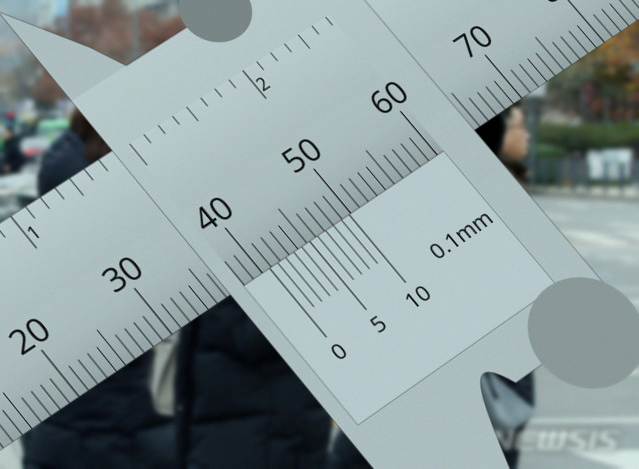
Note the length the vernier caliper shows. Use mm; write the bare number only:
40.8
